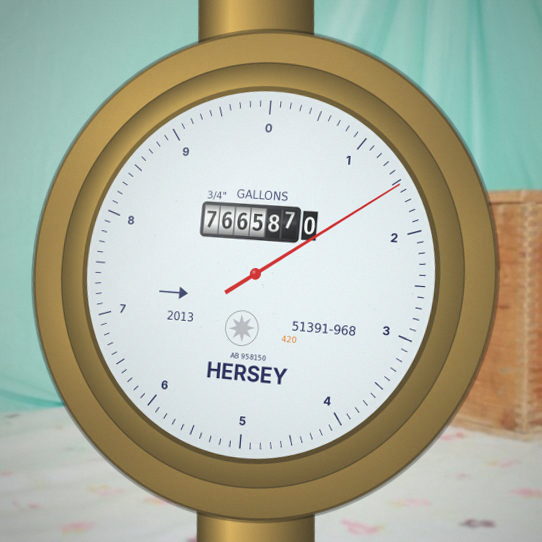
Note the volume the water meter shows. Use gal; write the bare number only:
7665871.5
